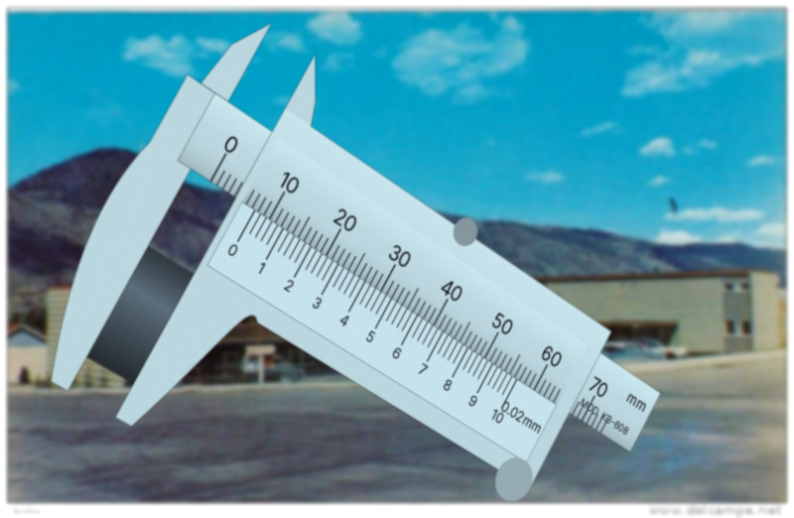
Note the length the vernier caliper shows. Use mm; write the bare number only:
7.5
